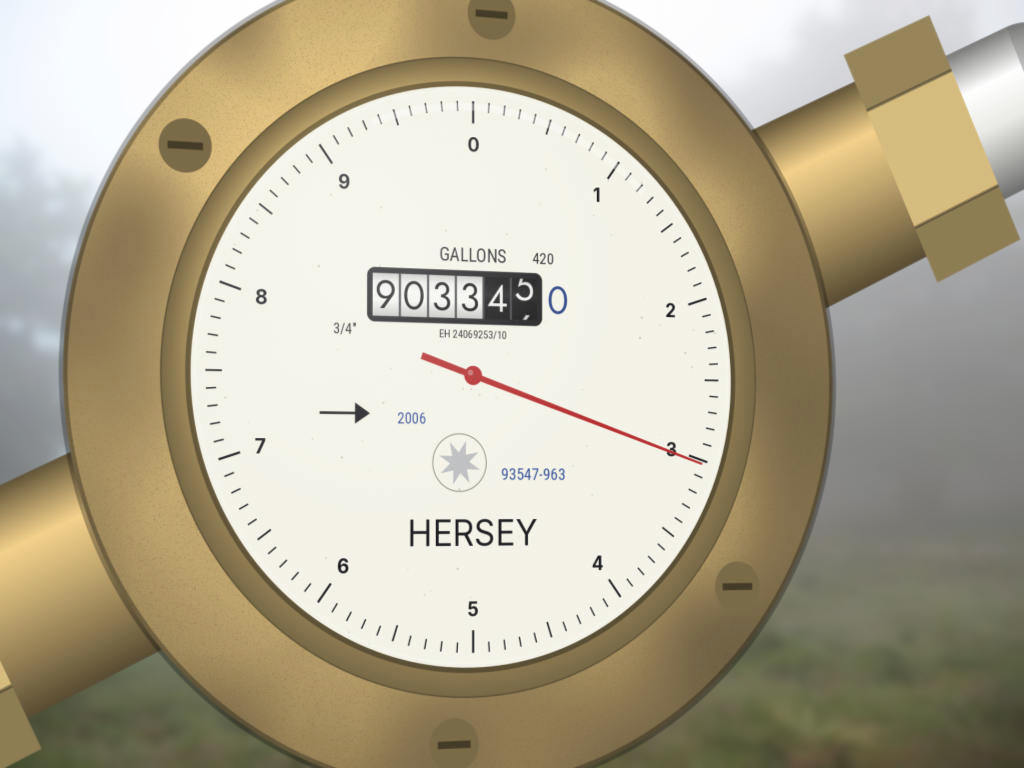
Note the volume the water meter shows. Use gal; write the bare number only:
9033453.0
